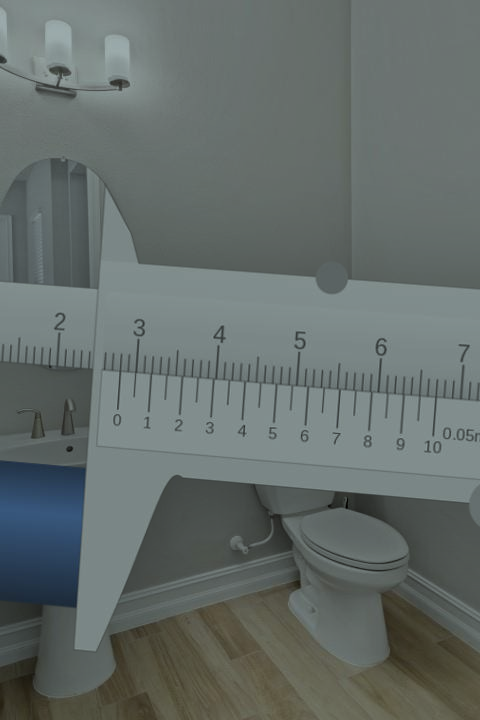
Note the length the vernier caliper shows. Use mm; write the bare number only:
28.0
